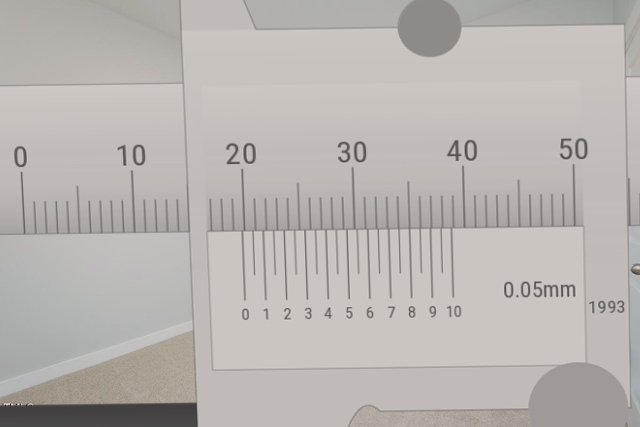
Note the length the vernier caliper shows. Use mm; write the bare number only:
19.8
